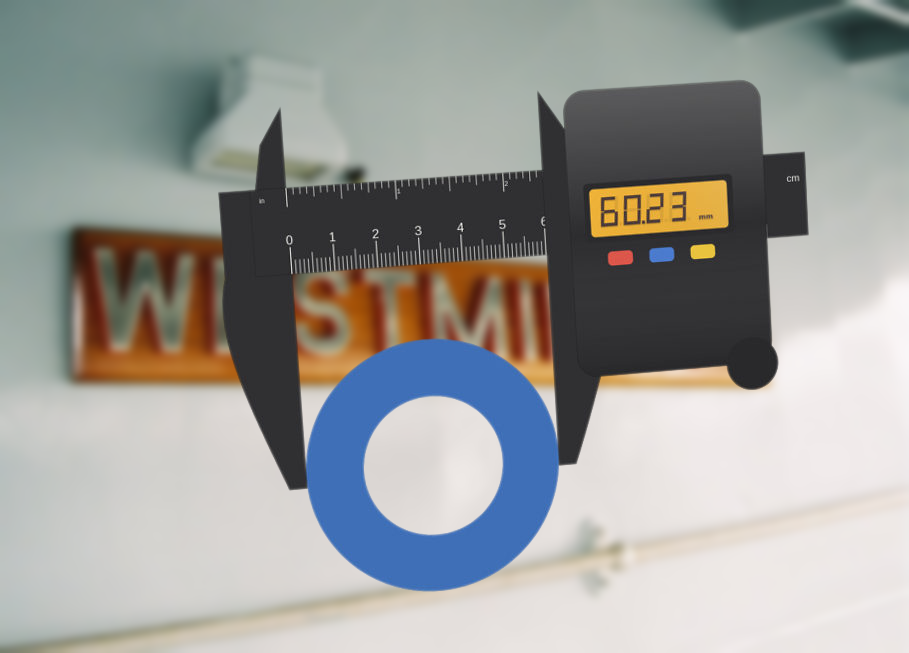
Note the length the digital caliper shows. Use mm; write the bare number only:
60.23
